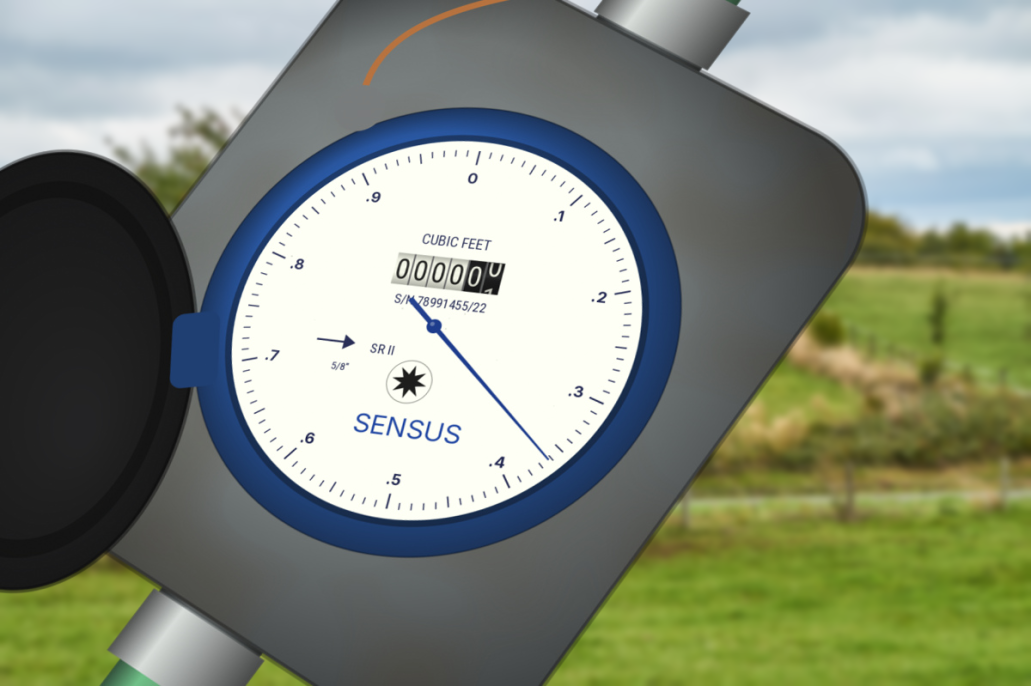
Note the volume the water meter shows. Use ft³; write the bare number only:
0.36
